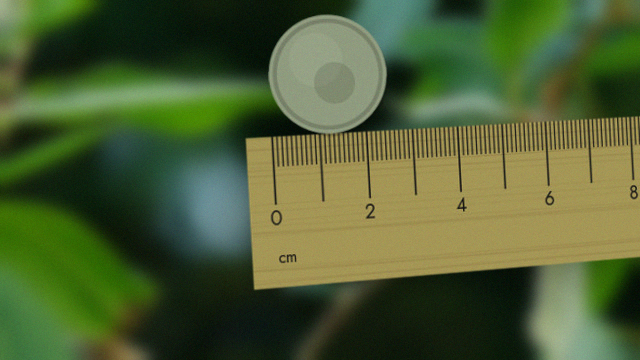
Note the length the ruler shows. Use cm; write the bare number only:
2.5
